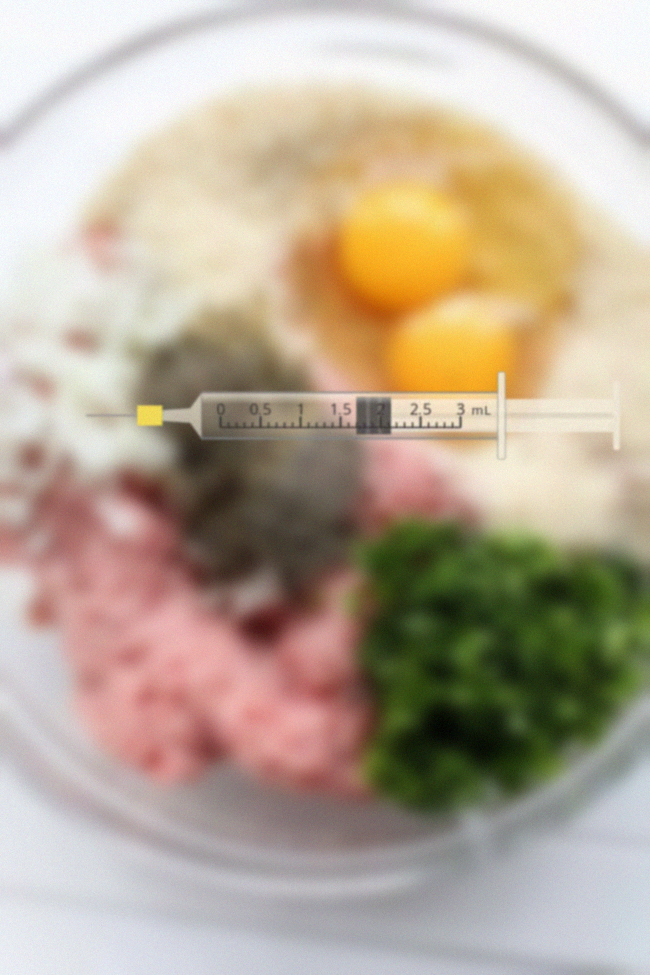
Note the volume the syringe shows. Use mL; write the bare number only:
1.7
